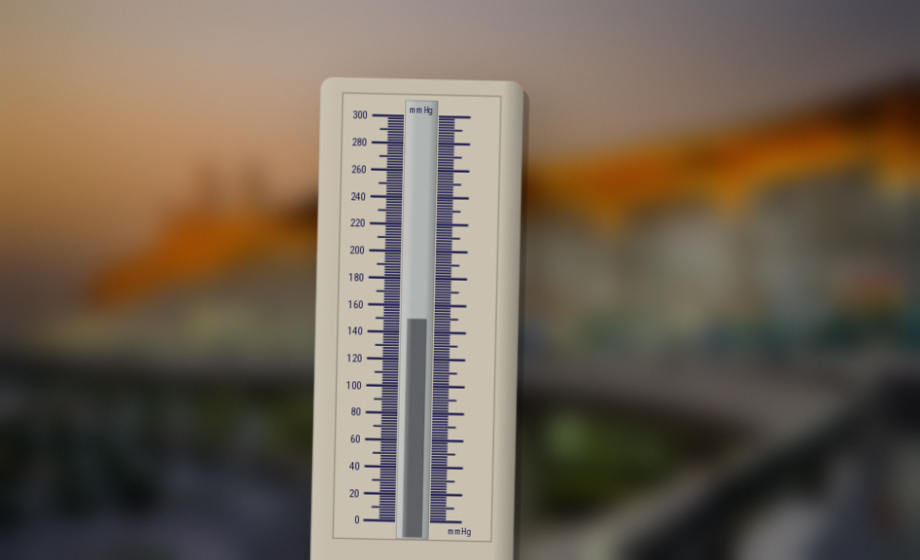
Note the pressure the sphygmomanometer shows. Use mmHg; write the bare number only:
150
